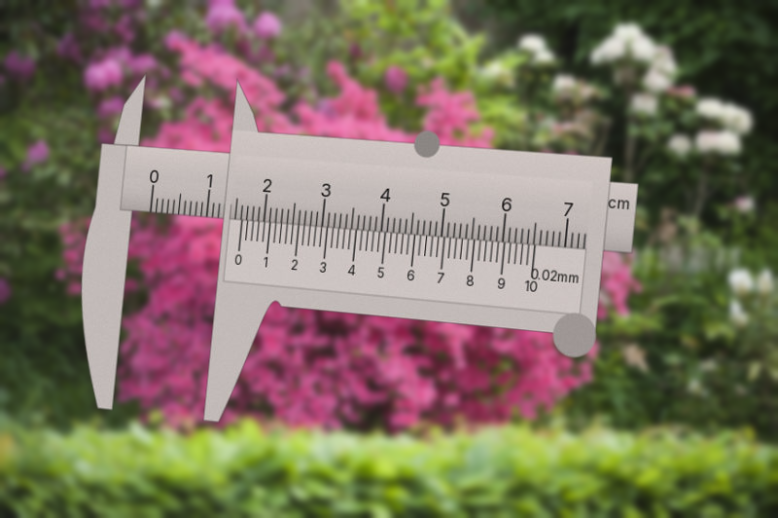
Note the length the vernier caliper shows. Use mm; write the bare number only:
16.2
